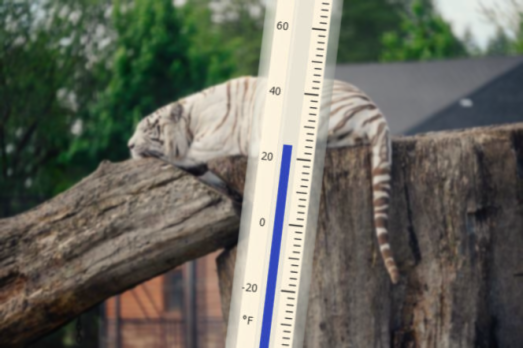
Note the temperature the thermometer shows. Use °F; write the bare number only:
24
